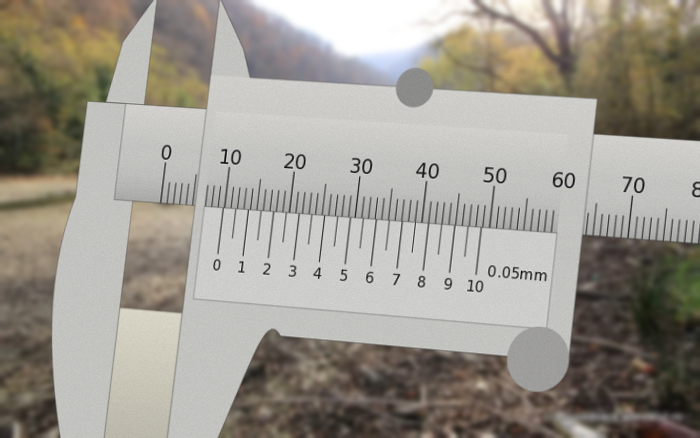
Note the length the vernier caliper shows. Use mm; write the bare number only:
9.8
